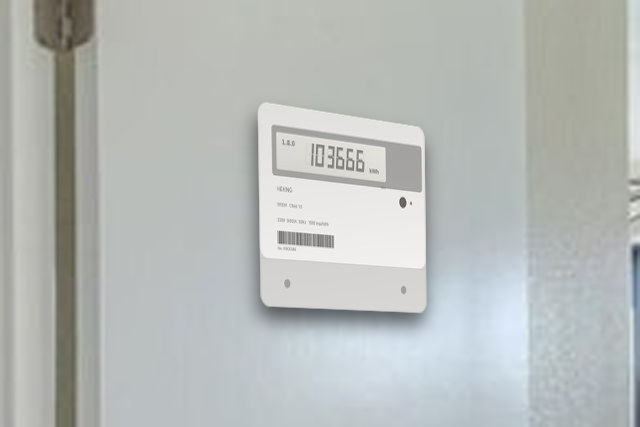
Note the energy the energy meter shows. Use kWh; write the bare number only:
103666
